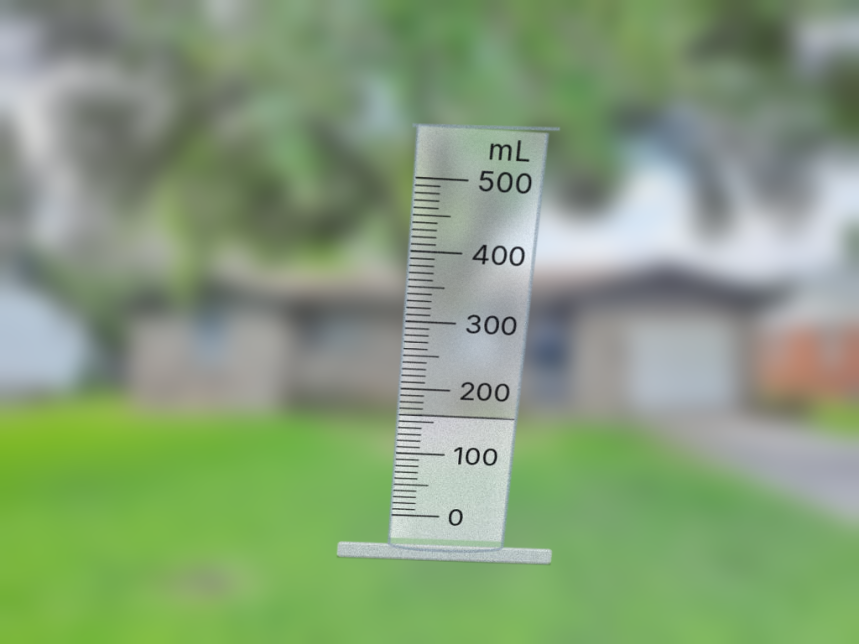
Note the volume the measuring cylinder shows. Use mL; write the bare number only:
160
